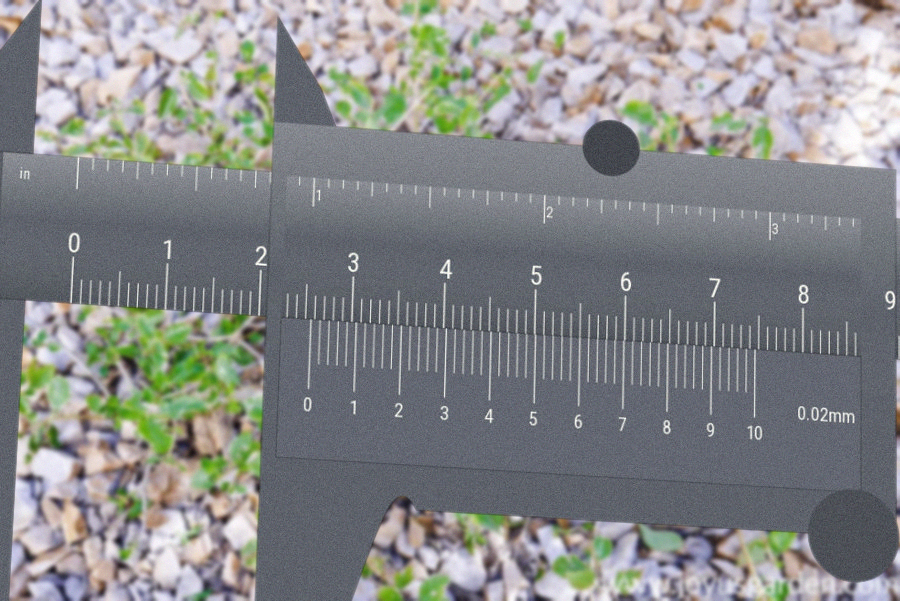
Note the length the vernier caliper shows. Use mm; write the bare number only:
25.6
